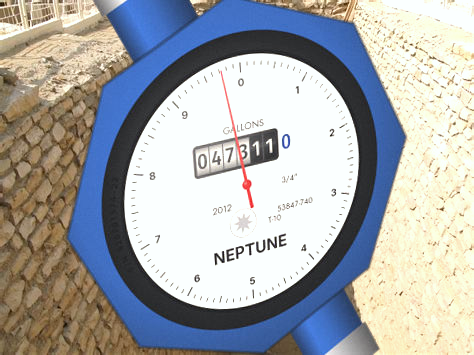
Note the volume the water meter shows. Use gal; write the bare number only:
473109.7
